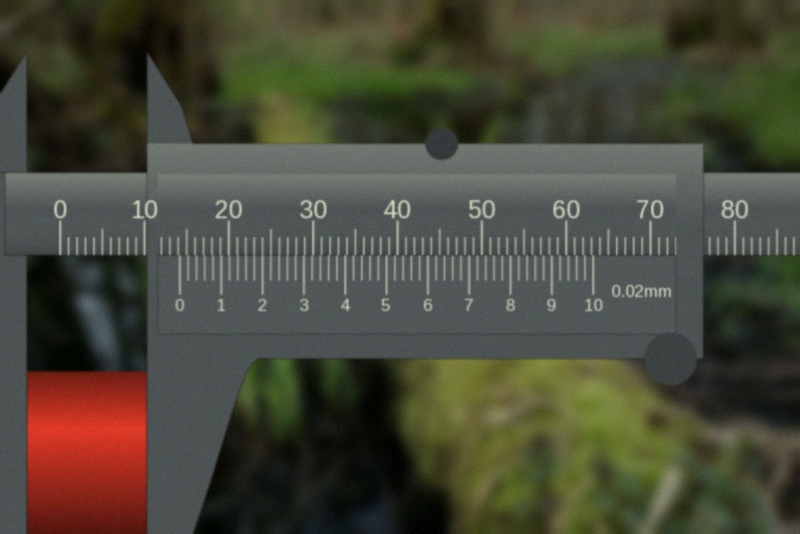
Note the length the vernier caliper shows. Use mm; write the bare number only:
14.2
